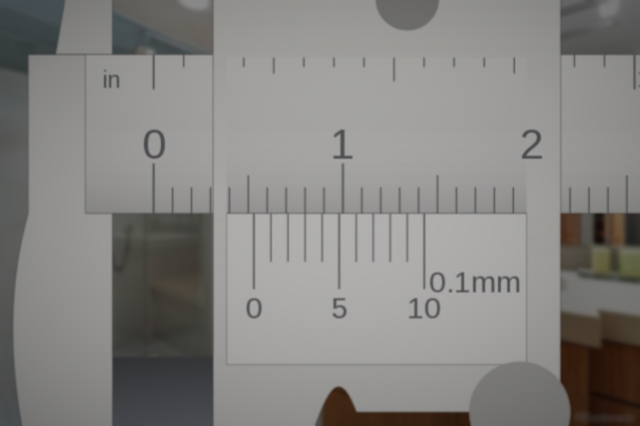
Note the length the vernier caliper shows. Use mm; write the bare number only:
5.3
